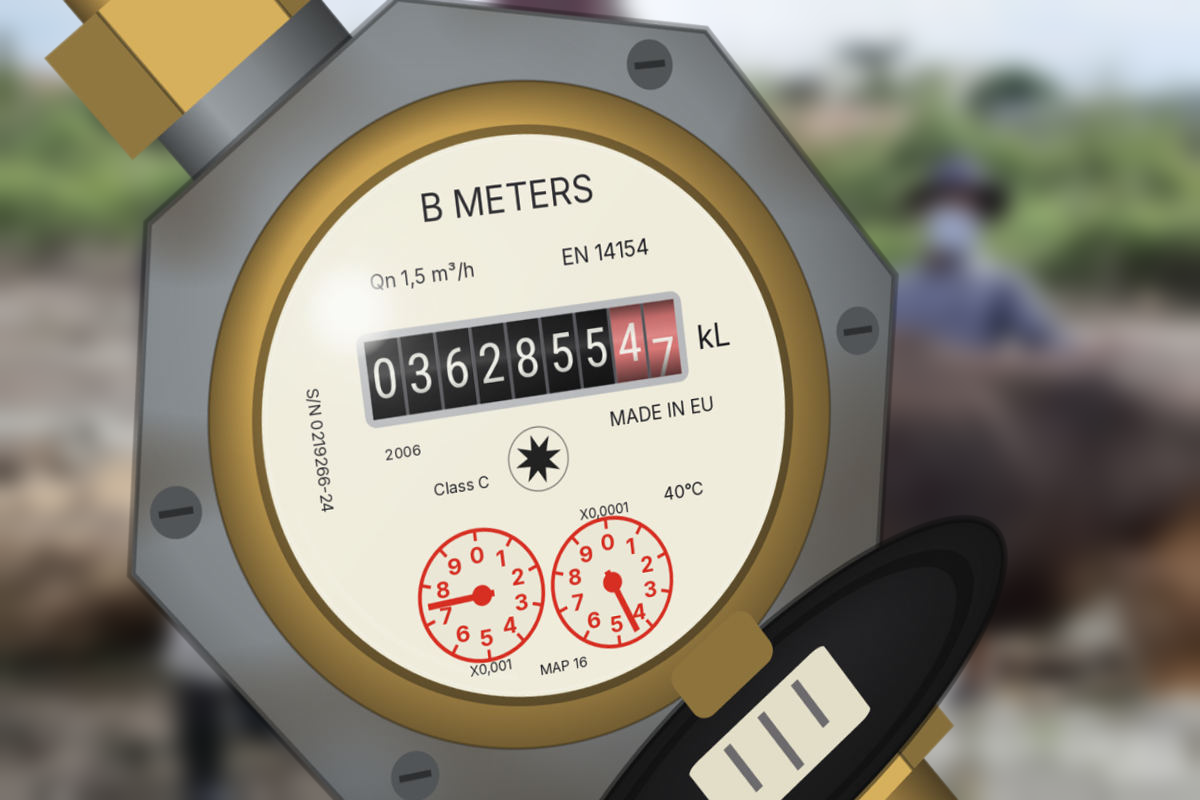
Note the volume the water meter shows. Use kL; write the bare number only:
362855.4674
